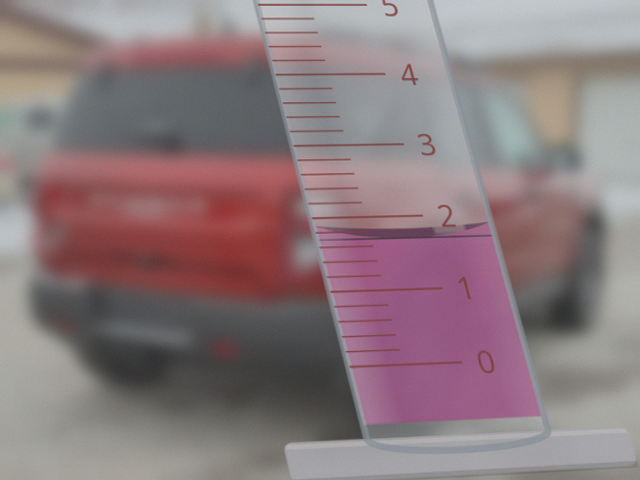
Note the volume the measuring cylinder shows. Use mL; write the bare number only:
1.7
